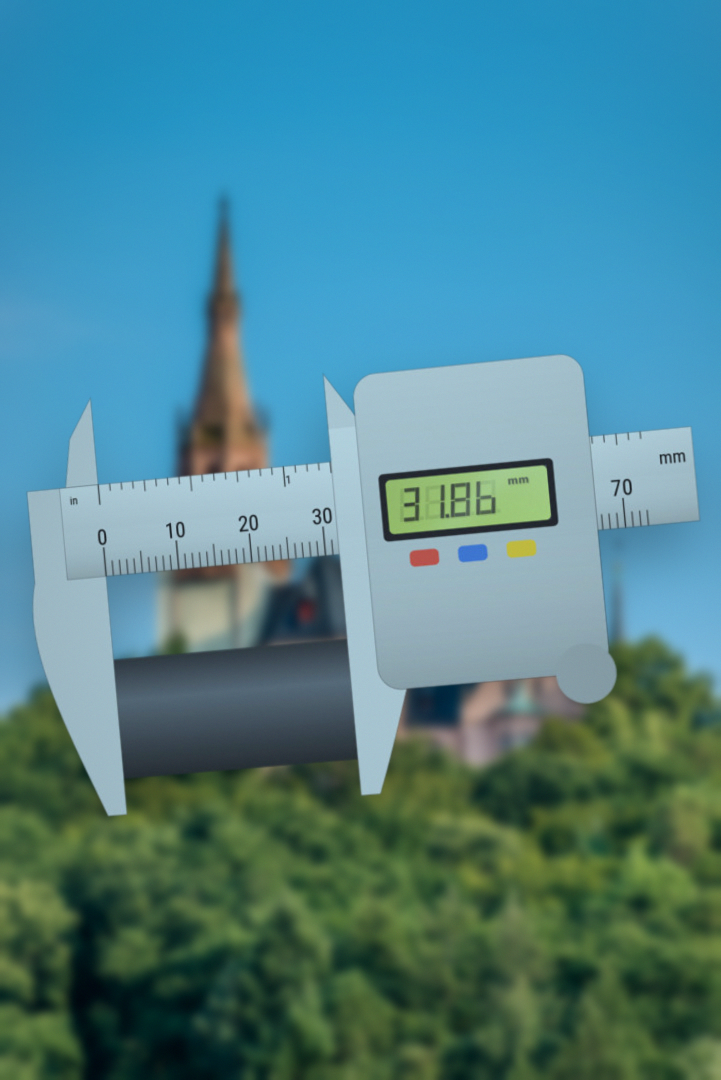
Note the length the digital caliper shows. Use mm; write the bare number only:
31.86
